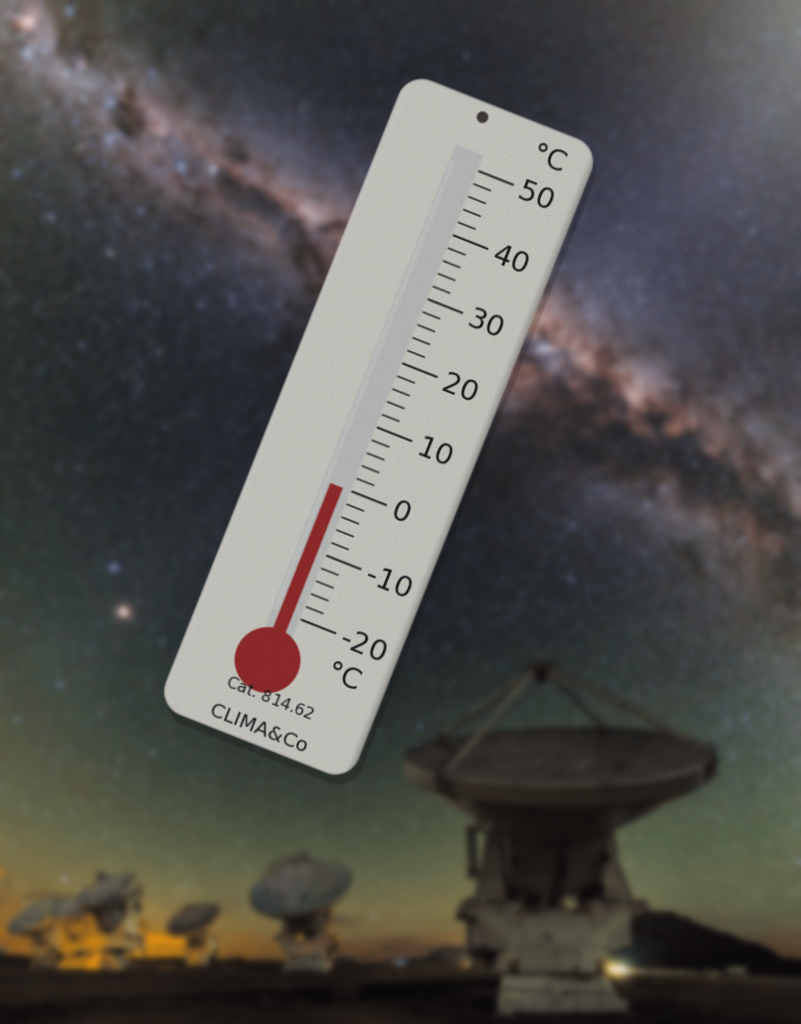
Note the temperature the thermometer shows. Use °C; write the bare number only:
0
